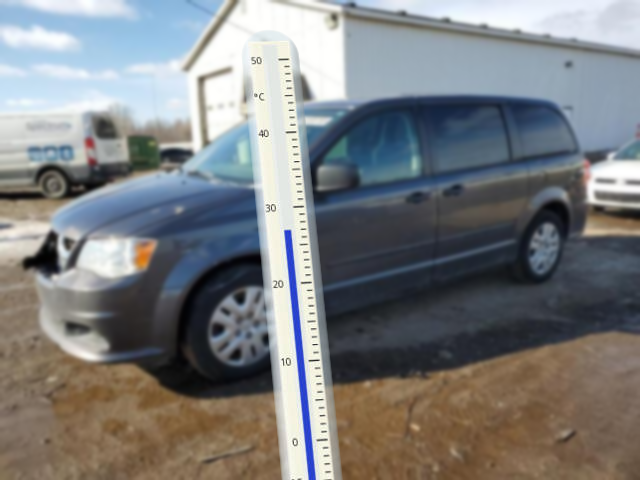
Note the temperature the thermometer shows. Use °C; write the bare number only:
27
